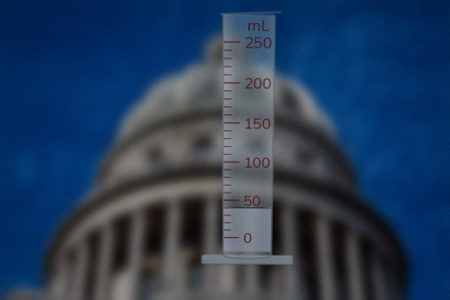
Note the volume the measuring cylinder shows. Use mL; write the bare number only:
40
